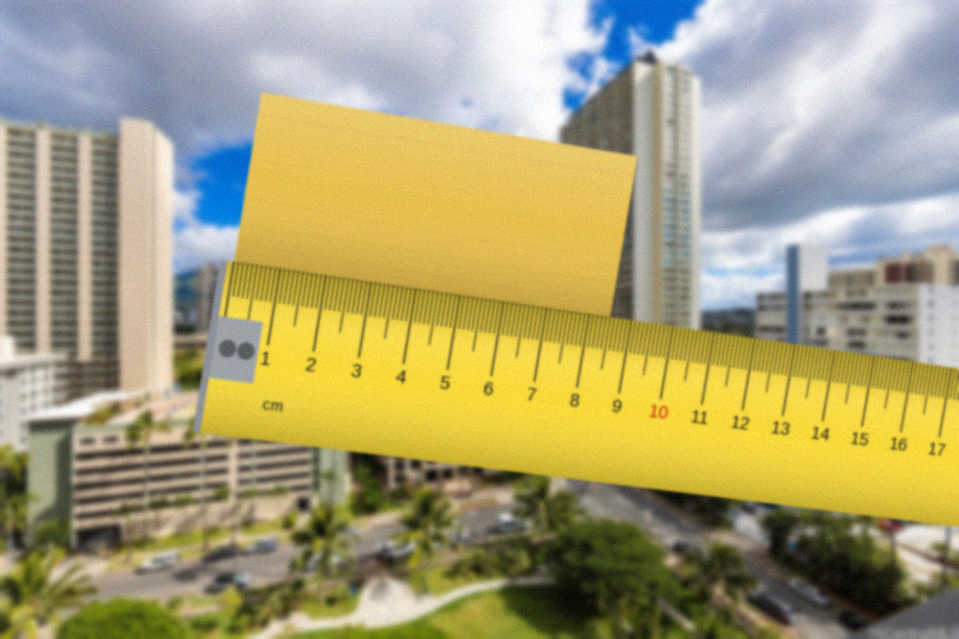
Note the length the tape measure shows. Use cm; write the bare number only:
8.5
